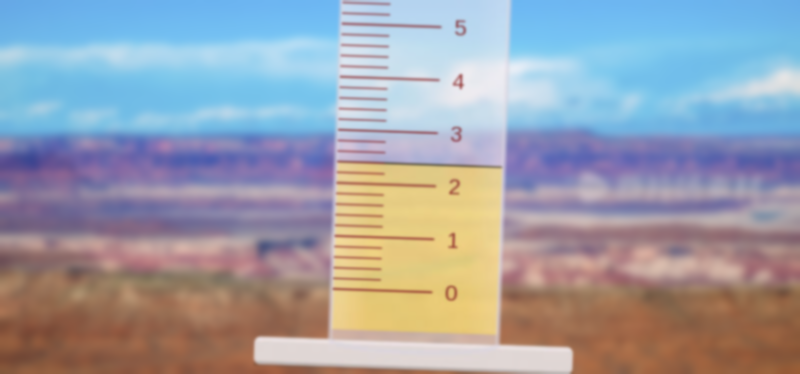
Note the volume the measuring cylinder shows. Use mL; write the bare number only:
2.4
